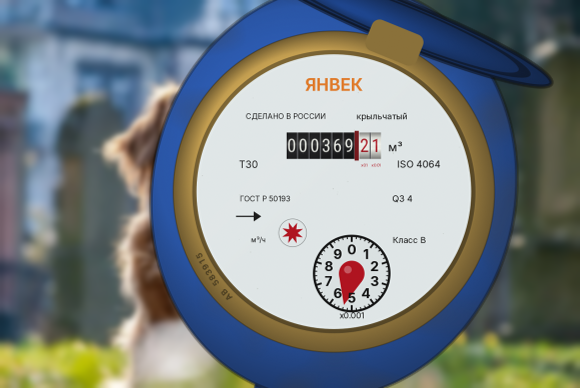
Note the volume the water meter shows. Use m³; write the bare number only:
369.215
